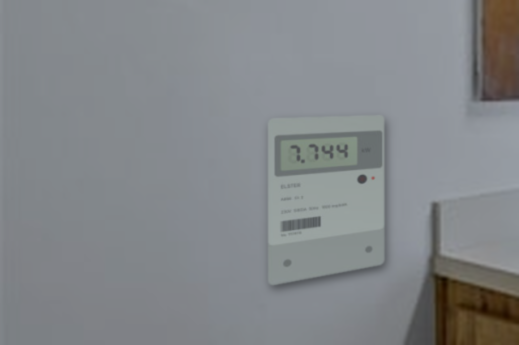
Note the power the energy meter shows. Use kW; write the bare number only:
7.744
